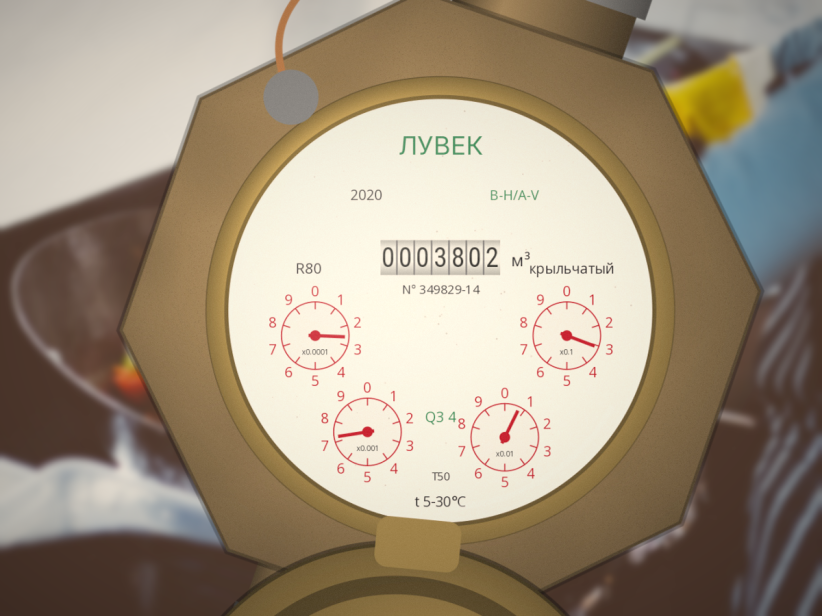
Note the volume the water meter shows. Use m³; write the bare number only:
3802.3072
